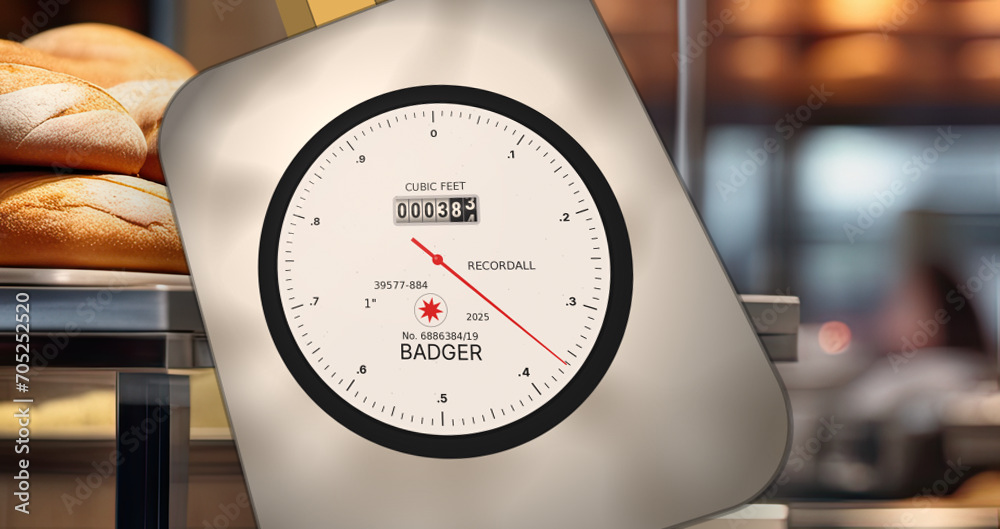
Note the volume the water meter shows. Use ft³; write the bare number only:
383.36
